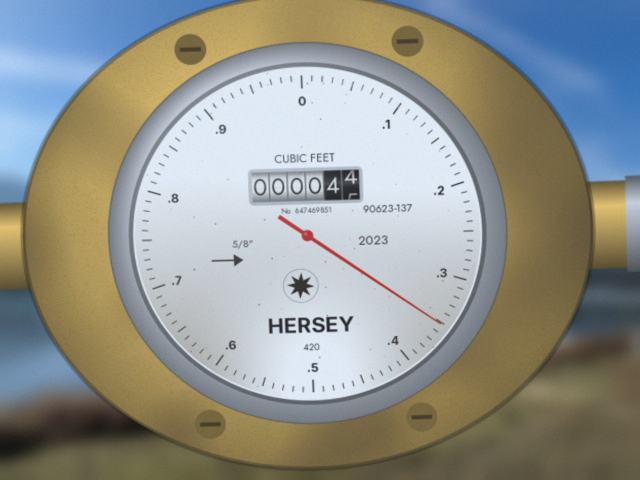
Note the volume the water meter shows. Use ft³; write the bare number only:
44.35
